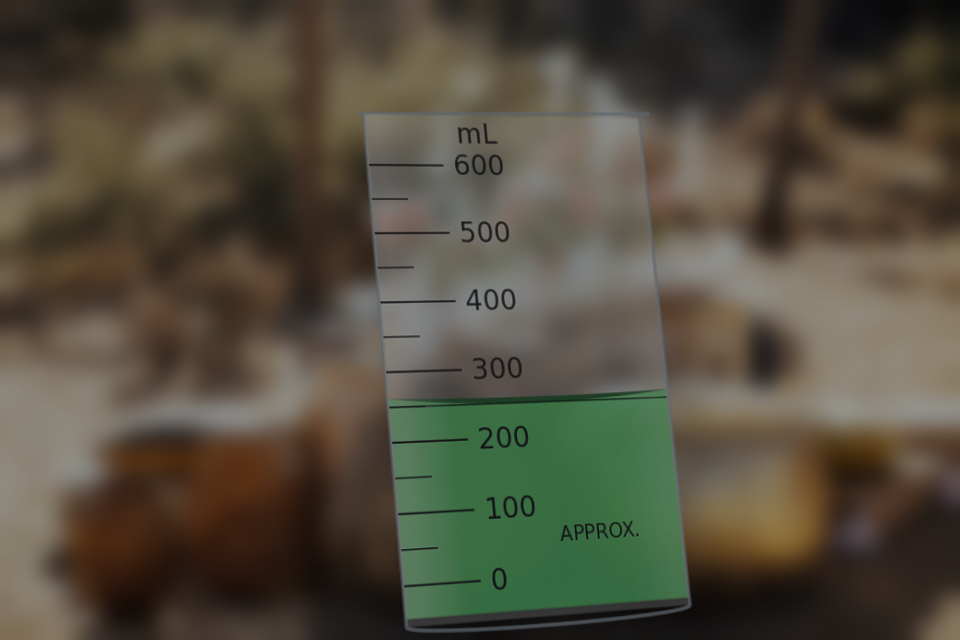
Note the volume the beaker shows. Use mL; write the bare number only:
250
